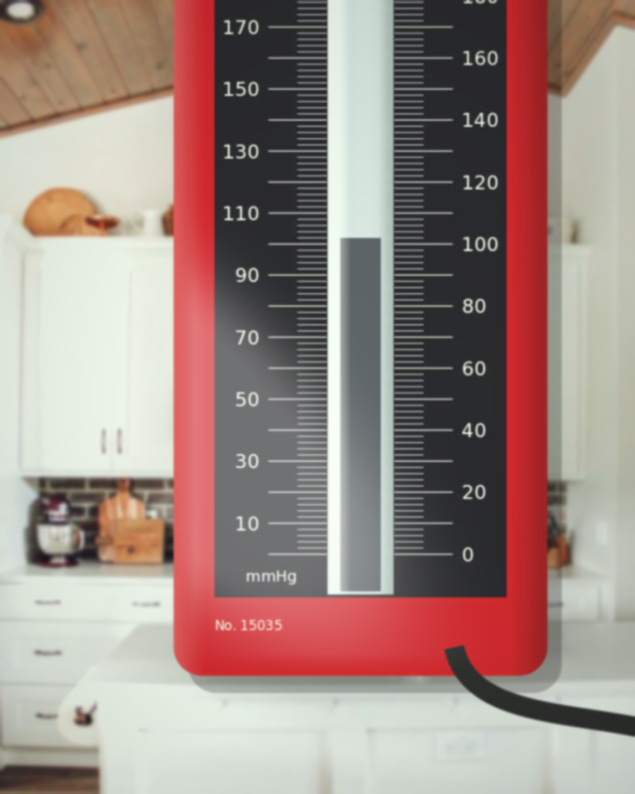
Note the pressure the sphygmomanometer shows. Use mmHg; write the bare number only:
102
